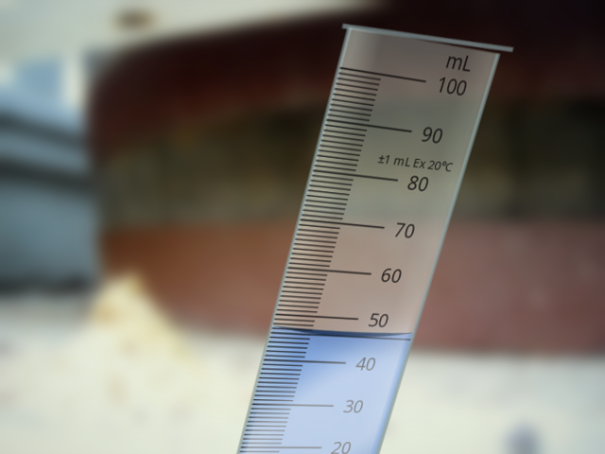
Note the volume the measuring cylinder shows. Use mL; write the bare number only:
46
